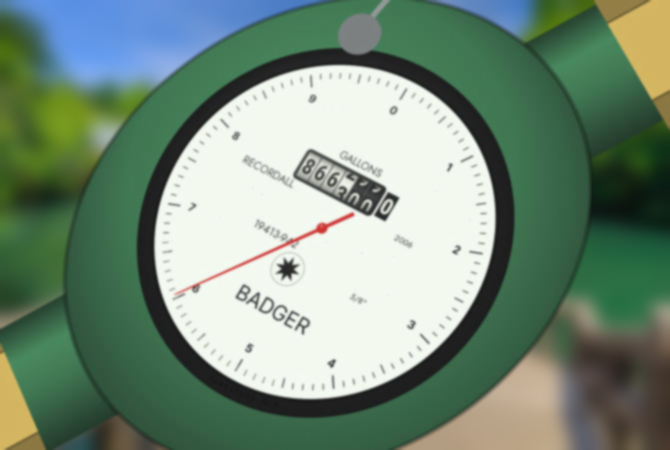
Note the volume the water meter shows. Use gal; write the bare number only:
8662996.0
